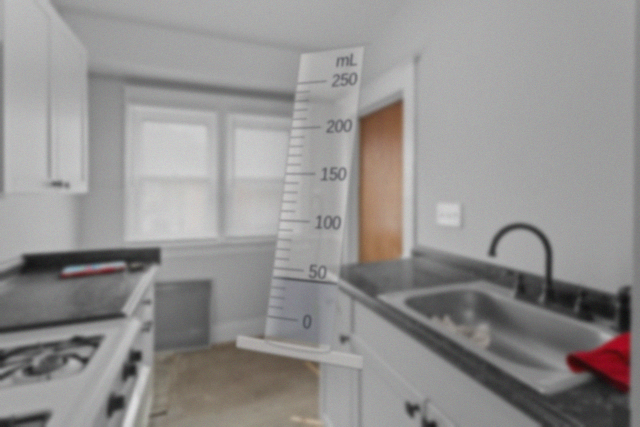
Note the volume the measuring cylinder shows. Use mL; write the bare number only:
40
